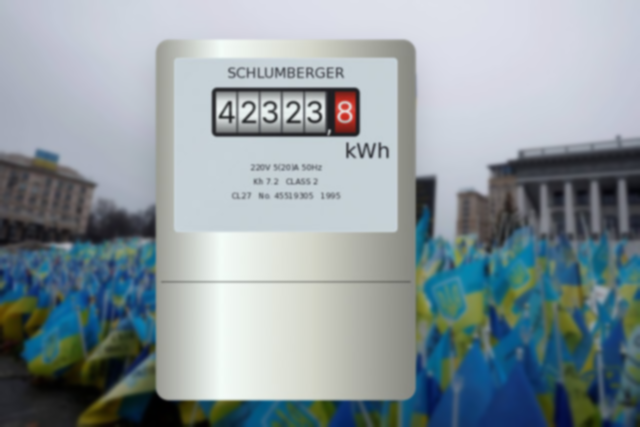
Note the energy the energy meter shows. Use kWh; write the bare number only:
42323.8
